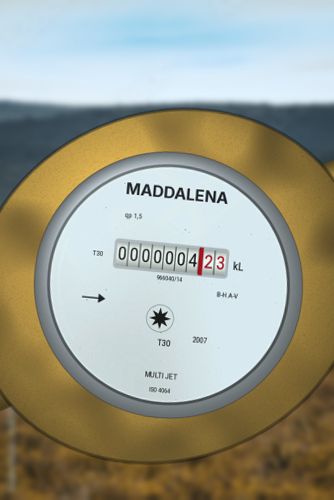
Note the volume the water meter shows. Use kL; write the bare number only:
4.23
